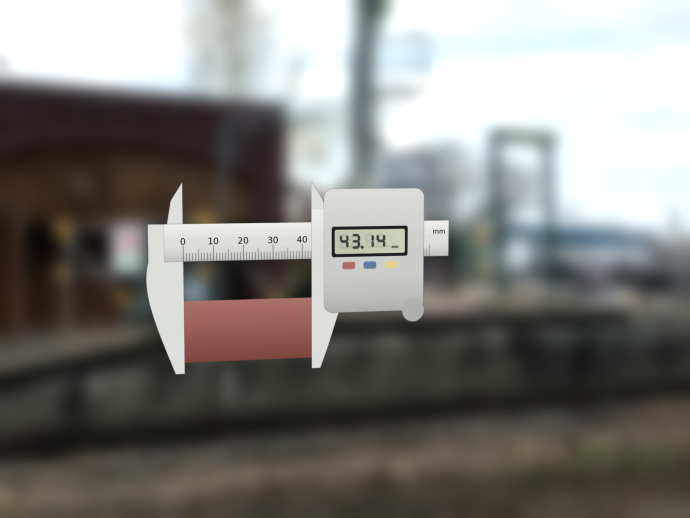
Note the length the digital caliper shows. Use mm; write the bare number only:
43.14
